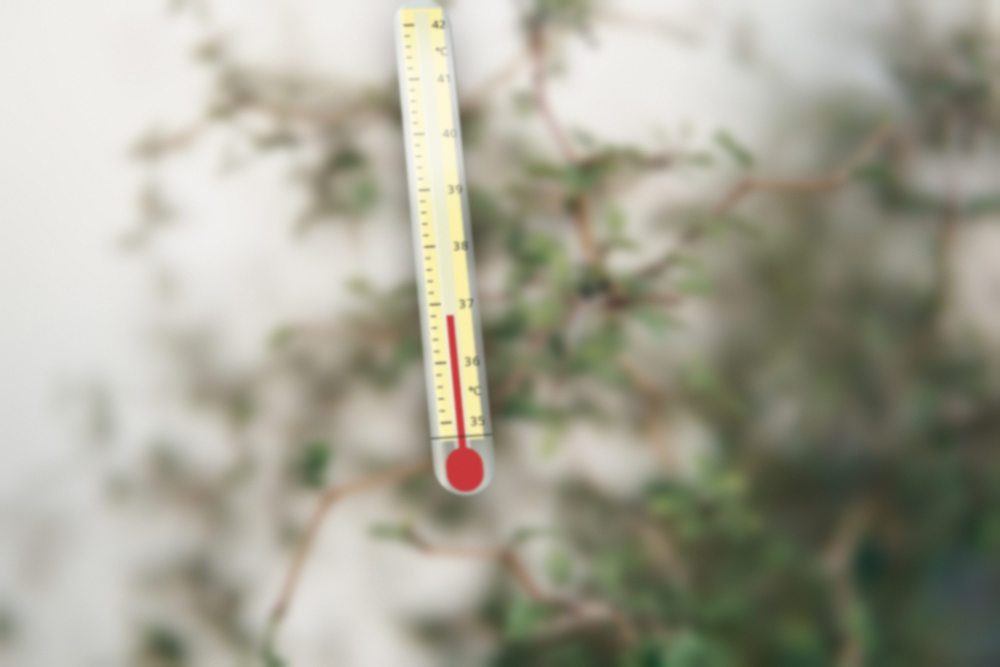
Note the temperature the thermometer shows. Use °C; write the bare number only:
36.8
